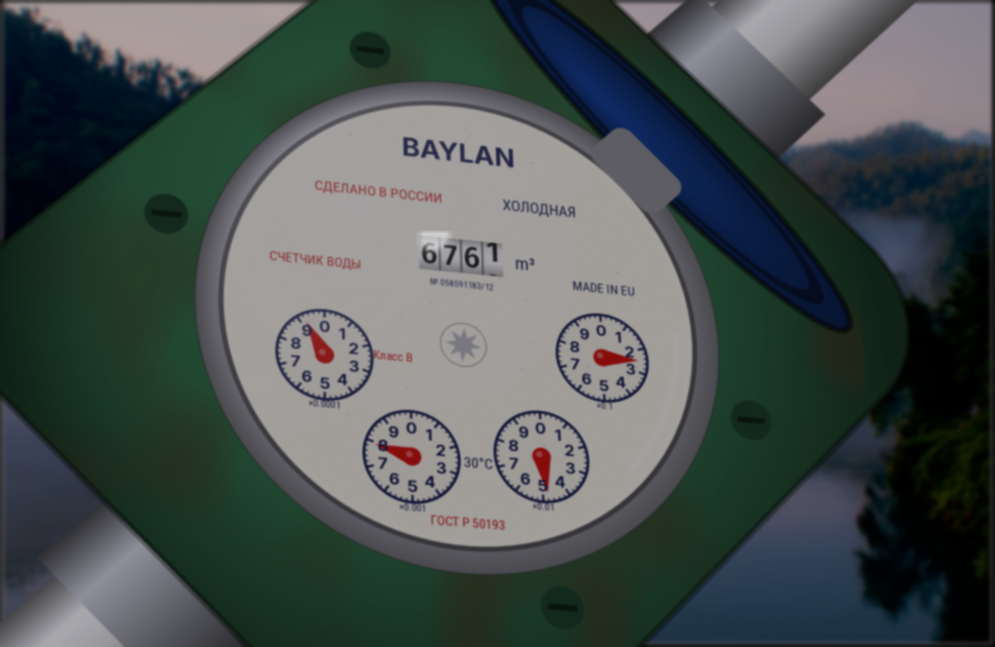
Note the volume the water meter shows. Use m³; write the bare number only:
6761.2479
